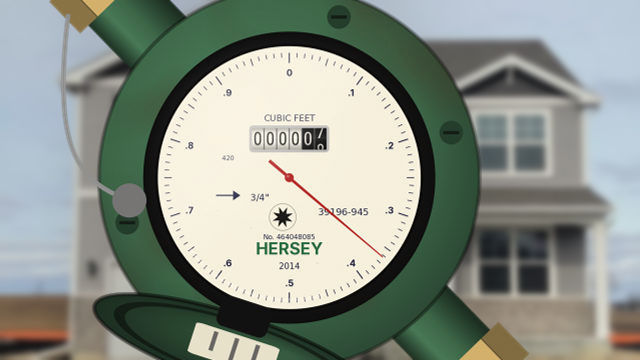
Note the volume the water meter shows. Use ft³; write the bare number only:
7.36
